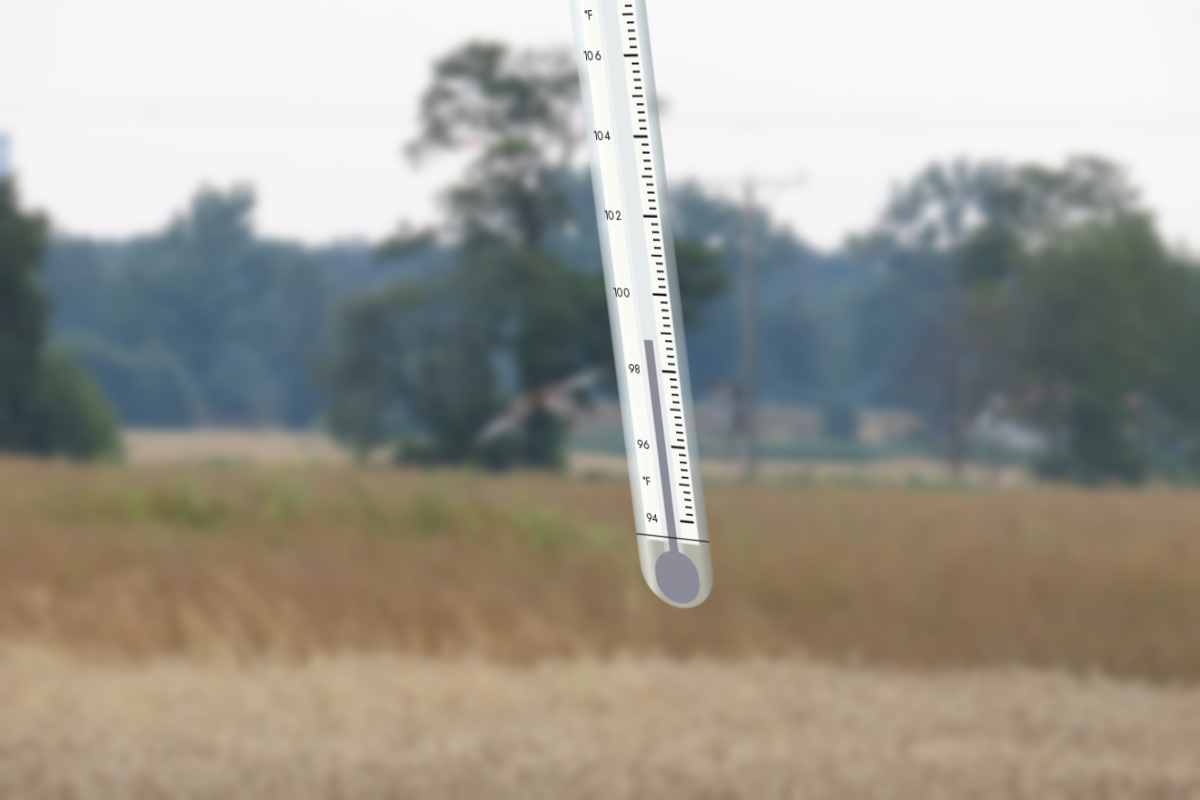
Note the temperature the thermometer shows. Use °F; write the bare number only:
98.8
